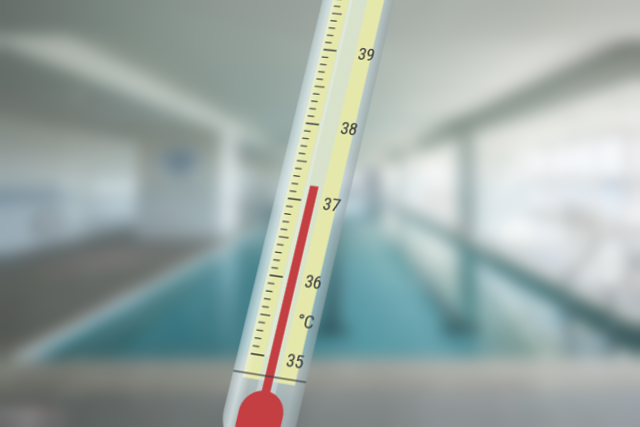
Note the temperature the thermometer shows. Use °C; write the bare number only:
37.2
